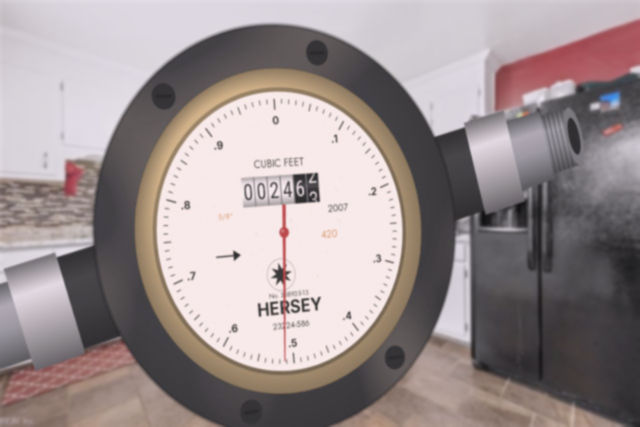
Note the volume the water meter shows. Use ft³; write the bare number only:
2462.51
